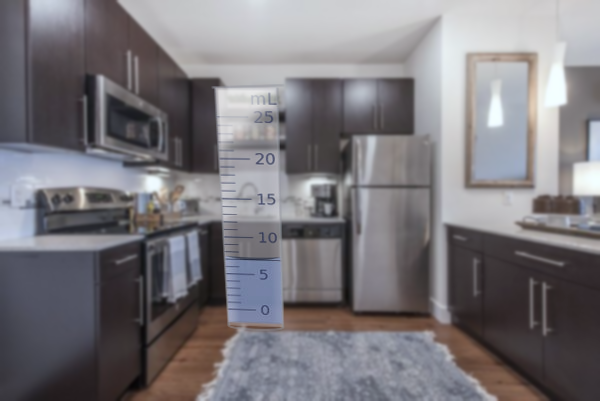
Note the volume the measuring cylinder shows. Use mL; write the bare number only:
7
